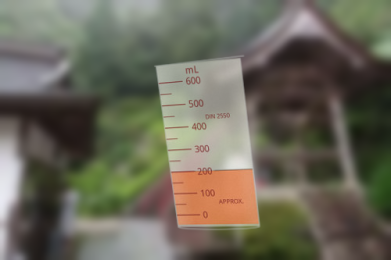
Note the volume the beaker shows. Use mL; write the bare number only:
200
